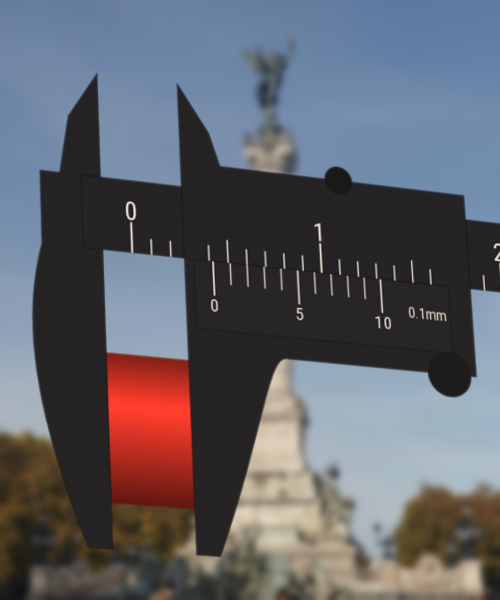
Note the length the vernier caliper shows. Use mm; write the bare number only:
4.2
